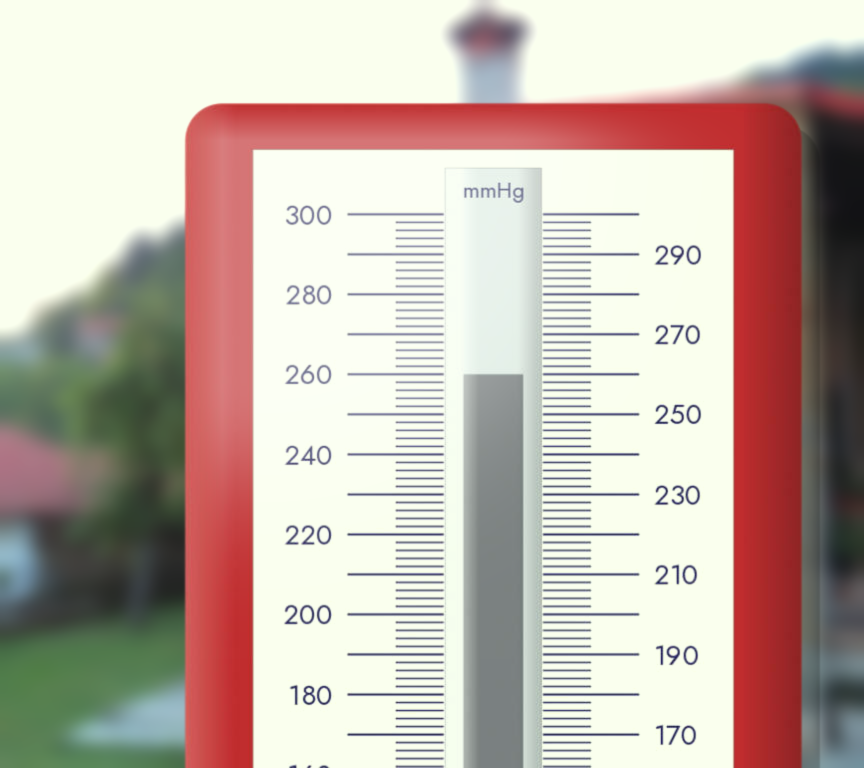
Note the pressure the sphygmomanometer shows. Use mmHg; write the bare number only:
260
